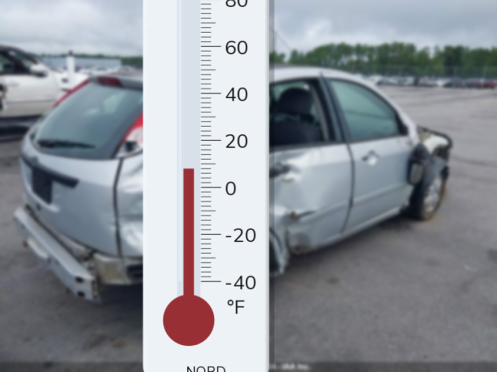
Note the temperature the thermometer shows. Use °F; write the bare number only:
8
